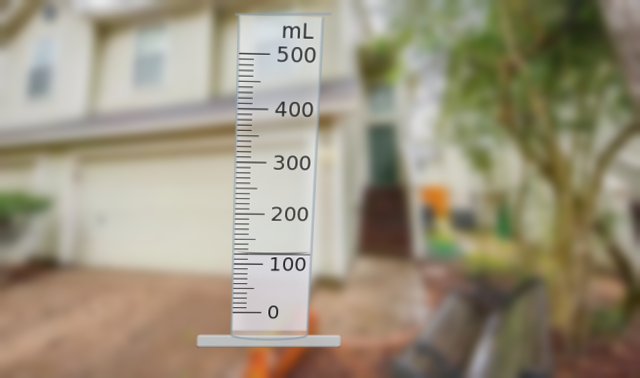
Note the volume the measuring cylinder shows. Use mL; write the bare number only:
120
